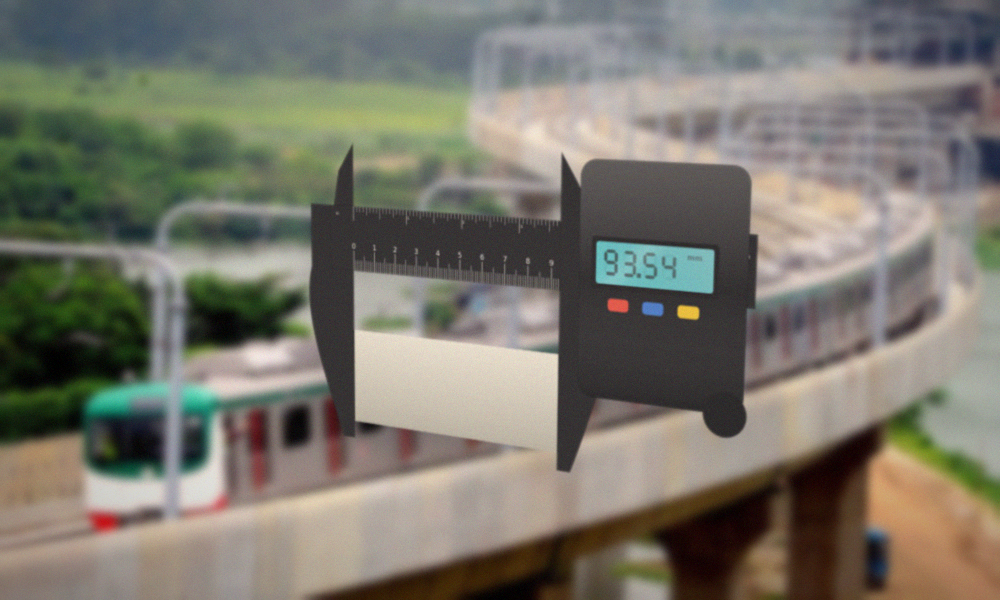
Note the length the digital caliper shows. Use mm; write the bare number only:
93.54
